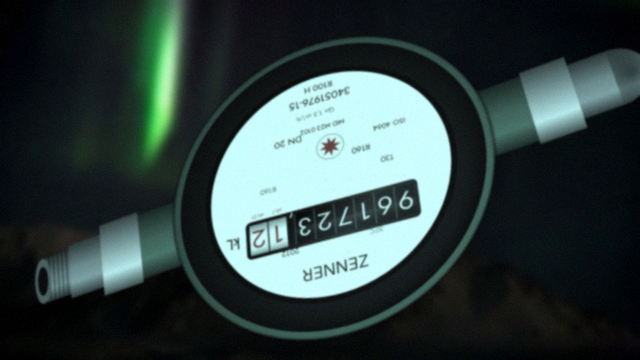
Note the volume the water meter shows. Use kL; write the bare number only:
961723.12
